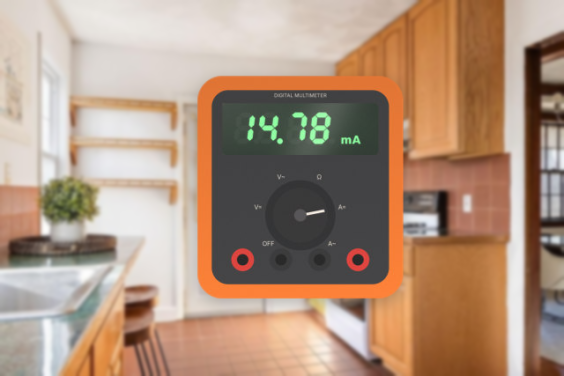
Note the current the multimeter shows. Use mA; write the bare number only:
14.78
